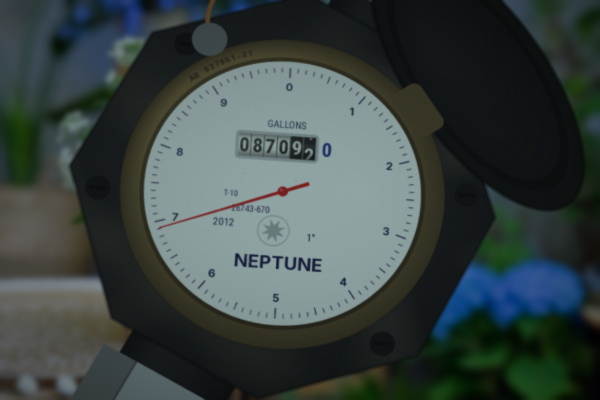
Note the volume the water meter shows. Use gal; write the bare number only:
870916.9
